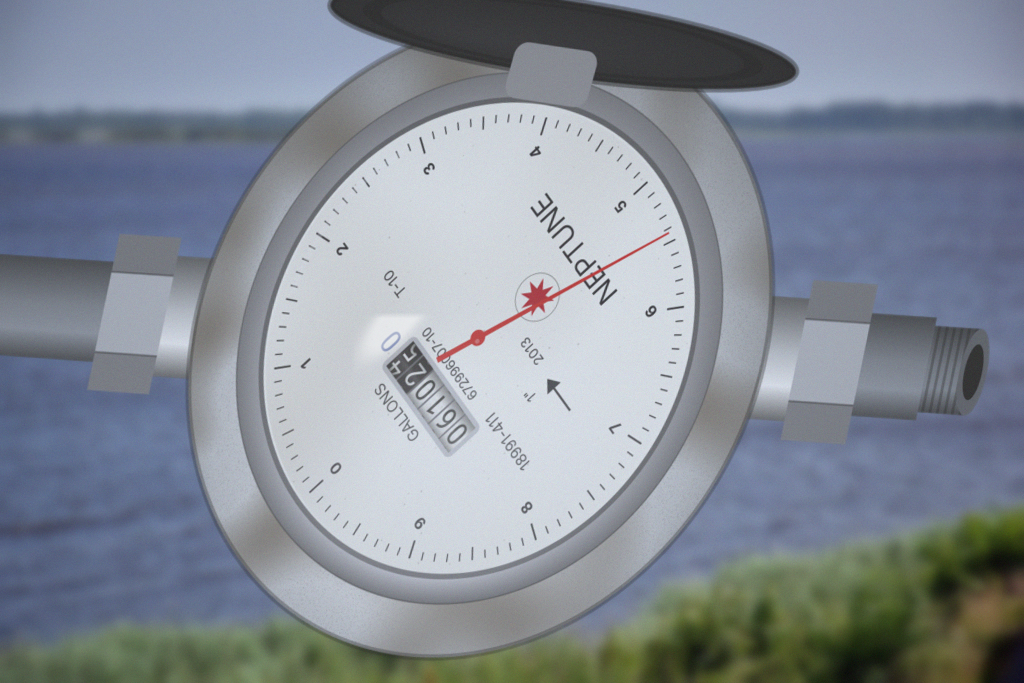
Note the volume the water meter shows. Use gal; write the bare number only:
610245.4
